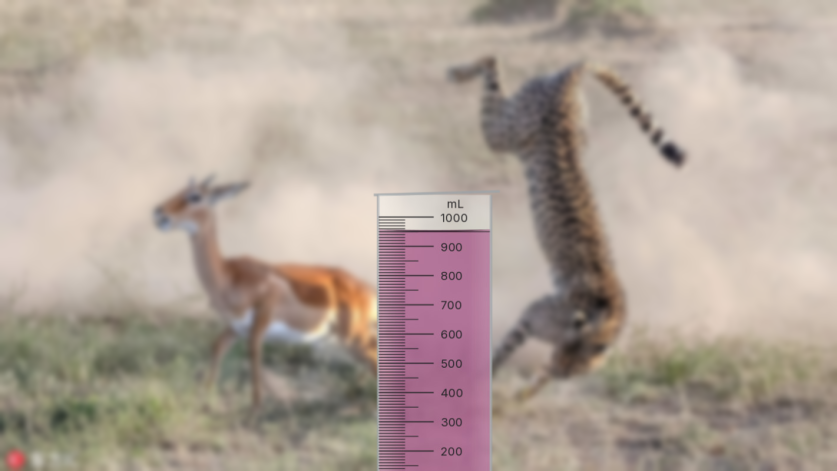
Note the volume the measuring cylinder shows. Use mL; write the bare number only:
950
